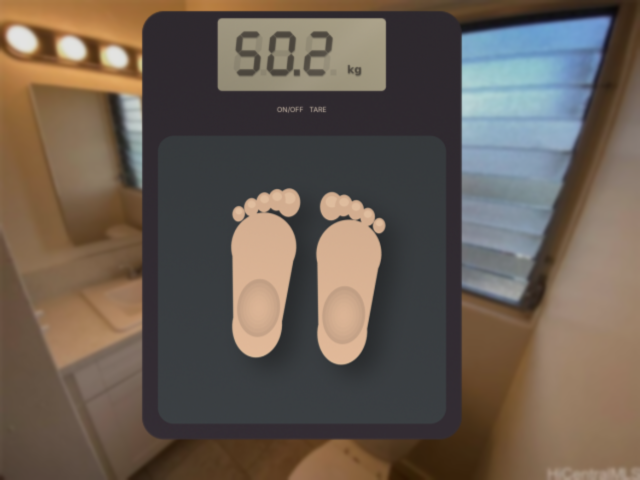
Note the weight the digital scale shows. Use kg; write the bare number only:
50.2
